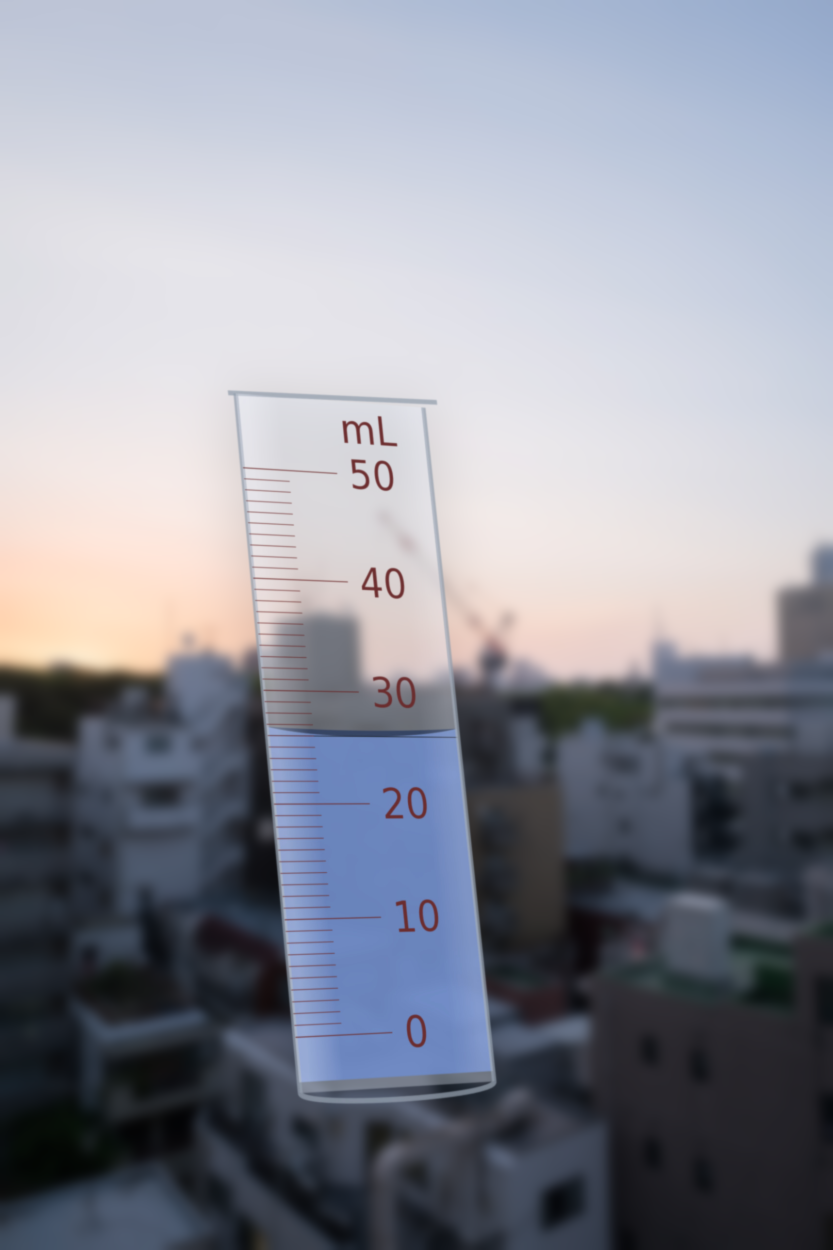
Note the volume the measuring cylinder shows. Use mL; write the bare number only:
26
